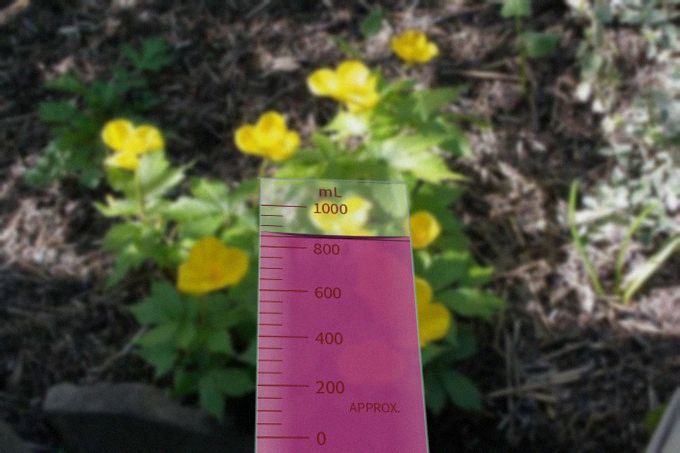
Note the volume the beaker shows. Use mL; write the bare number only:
850
